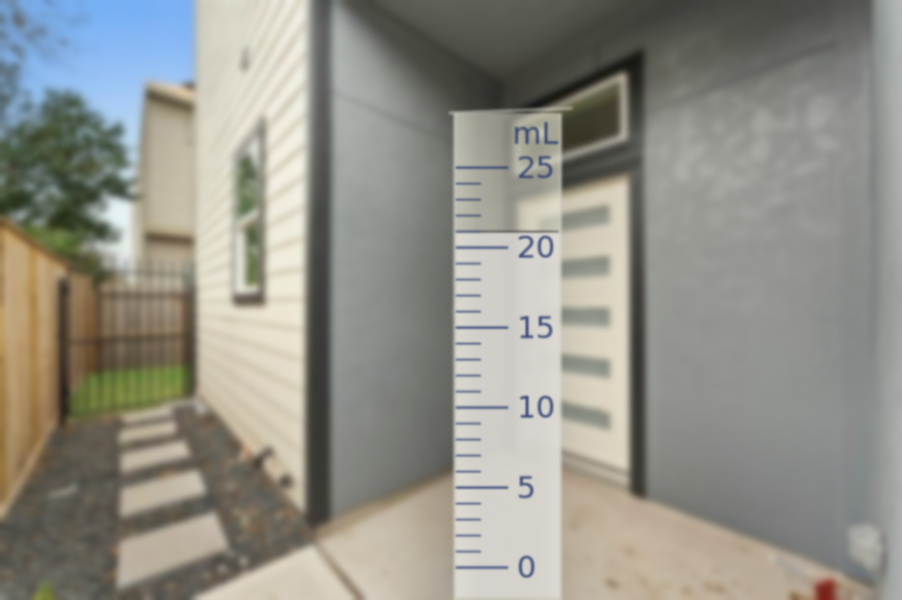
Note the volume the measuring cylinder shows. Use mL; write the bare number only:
21
